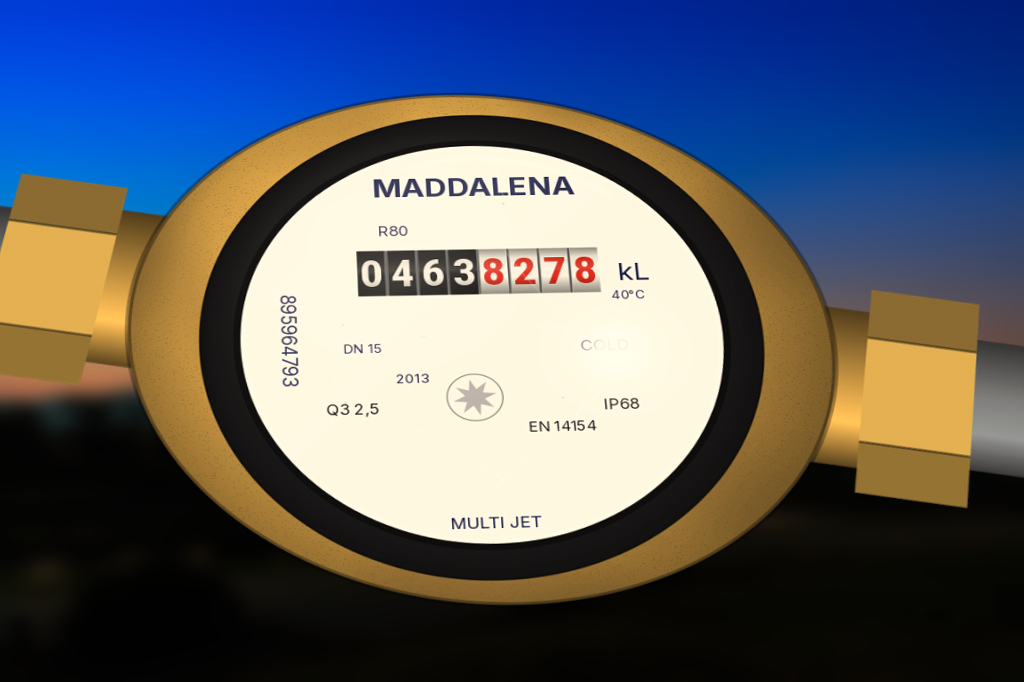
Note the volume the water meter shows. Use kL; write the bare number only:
463.8278
